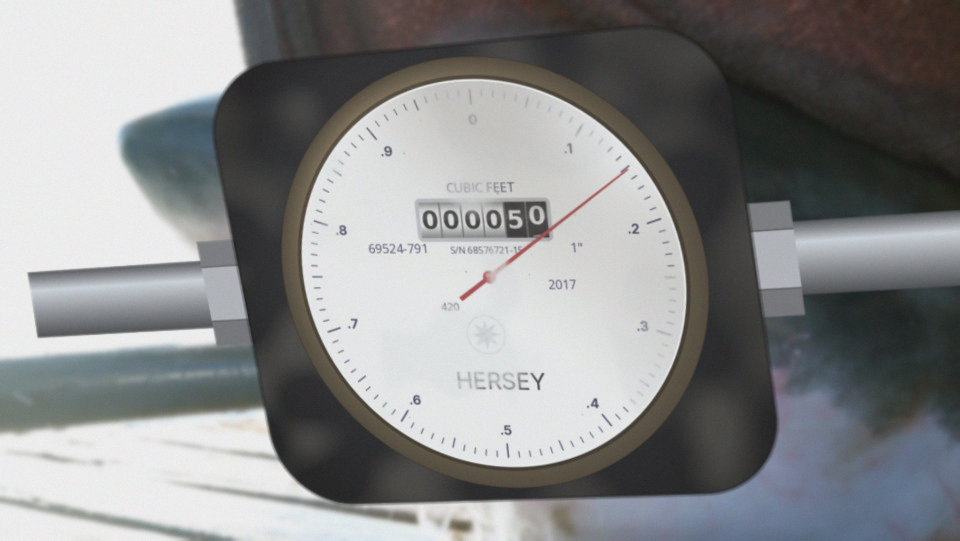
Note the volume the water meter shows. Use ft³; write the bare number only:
50.15
